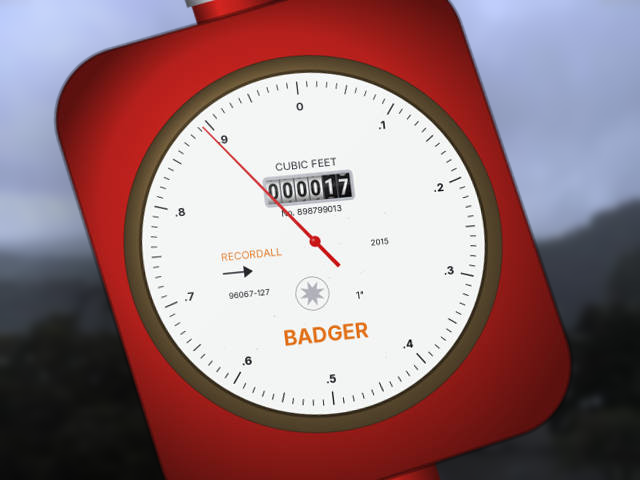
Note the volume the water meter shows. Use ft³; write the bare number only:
16.89
